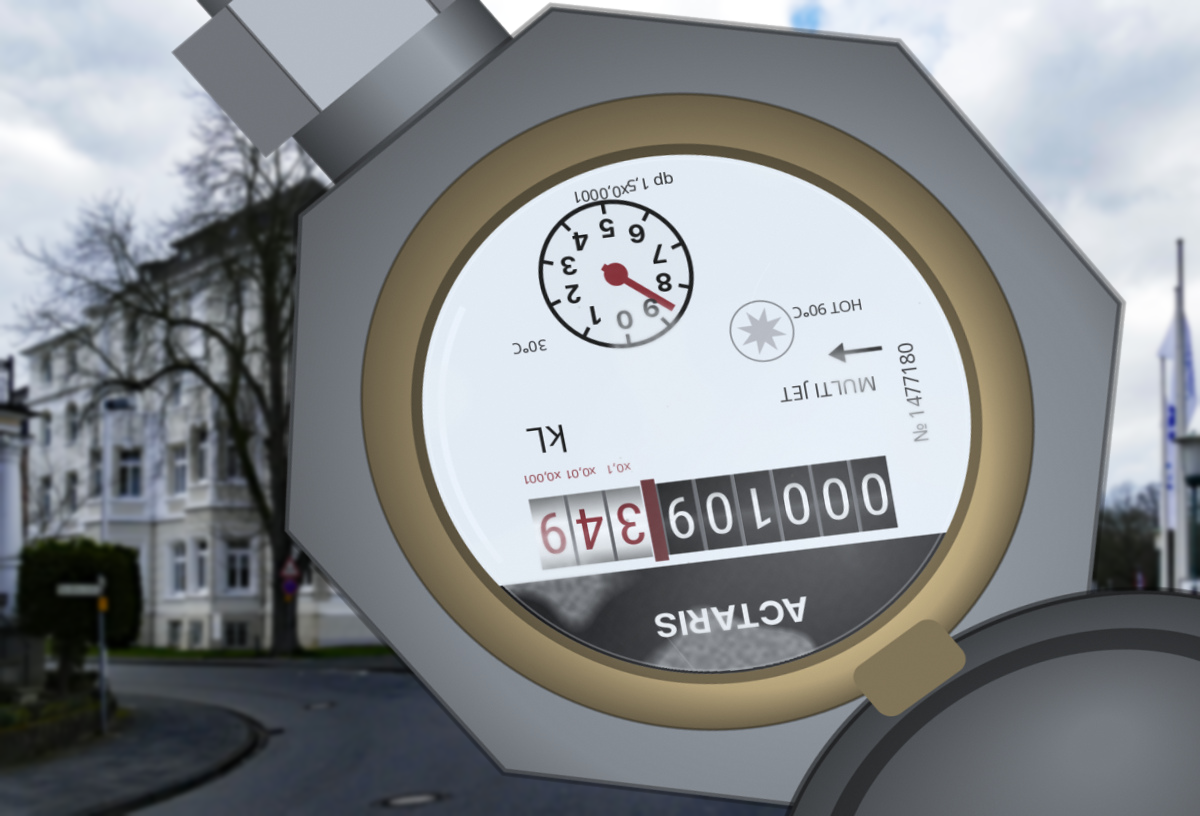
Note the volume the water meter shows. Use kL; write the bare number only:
109.3498
